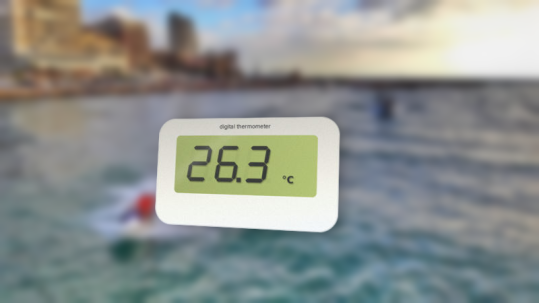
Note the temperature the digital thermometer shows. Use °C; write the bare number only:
26.3
